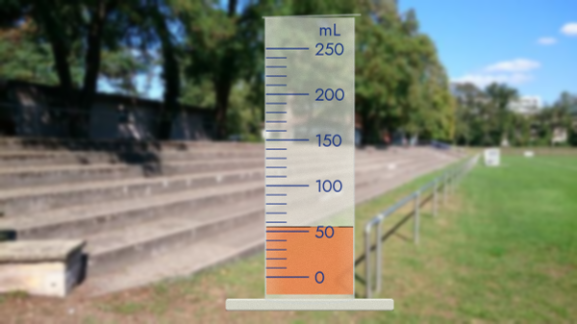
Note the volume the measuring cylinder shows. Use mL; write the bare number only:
55
